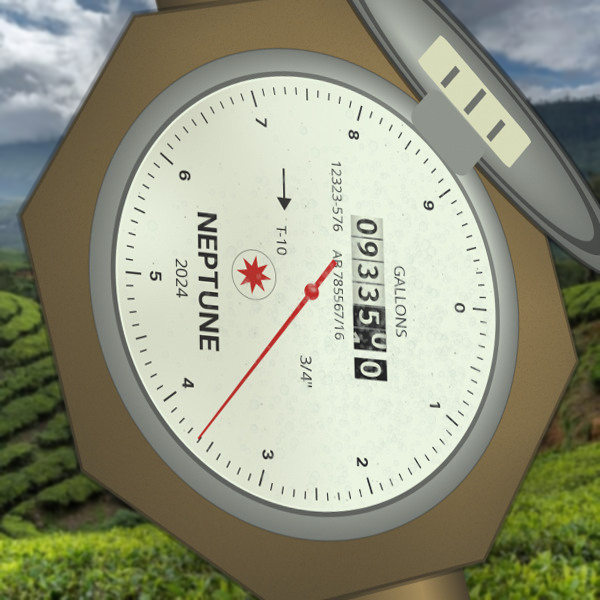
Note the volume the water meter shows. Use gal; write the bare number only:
933503.6
